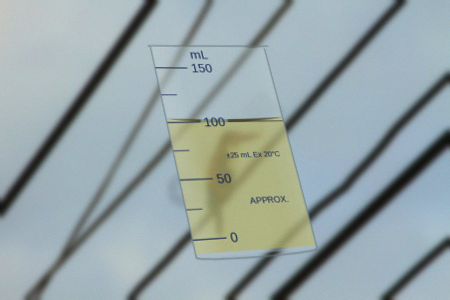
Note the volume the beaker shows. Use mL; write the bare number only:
100
